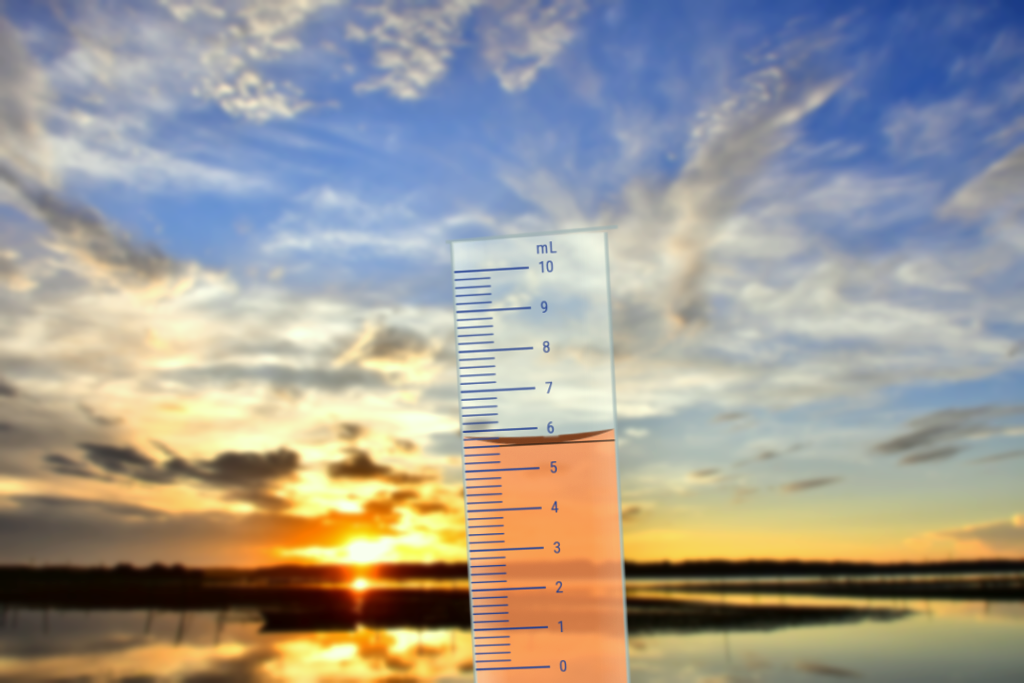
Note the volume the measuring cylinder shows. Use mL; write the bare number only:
5.6
